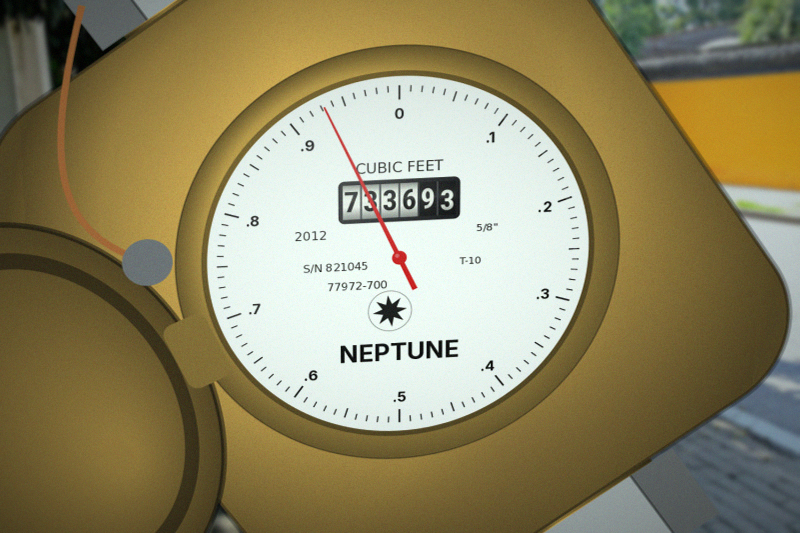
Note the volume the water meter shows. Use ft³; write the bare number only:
733692.93
